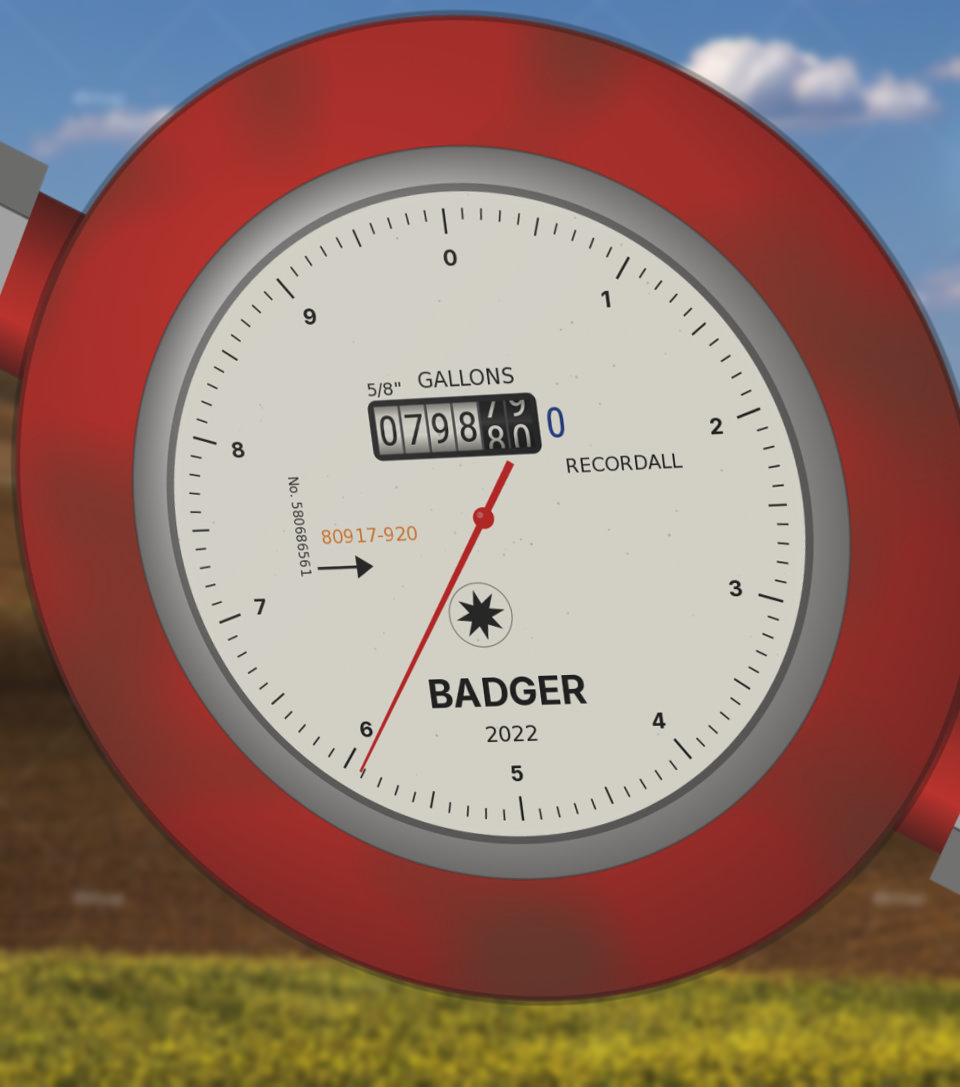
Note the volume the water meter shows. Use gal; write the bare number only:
798795.9
